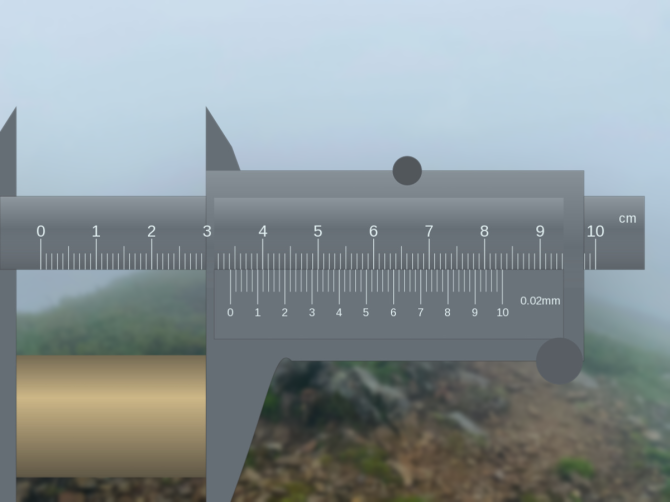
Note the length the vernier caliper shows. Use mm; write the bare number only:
34.2
